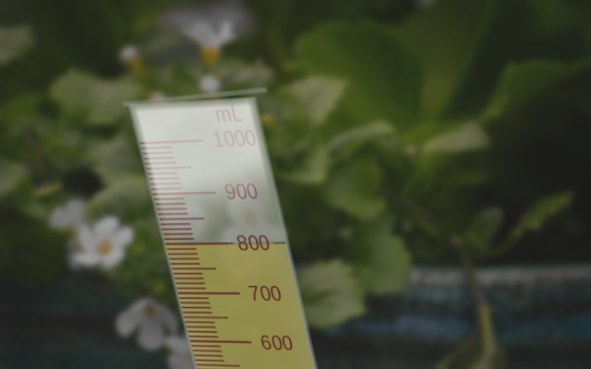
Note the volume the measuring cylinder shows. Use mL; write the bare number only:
800
